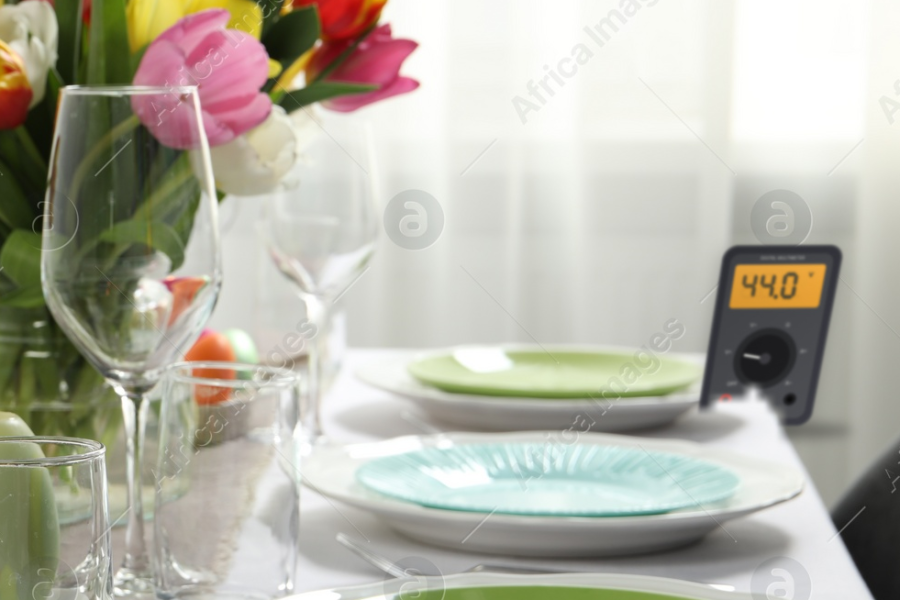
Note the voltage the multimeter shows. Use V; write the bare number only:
44.0
